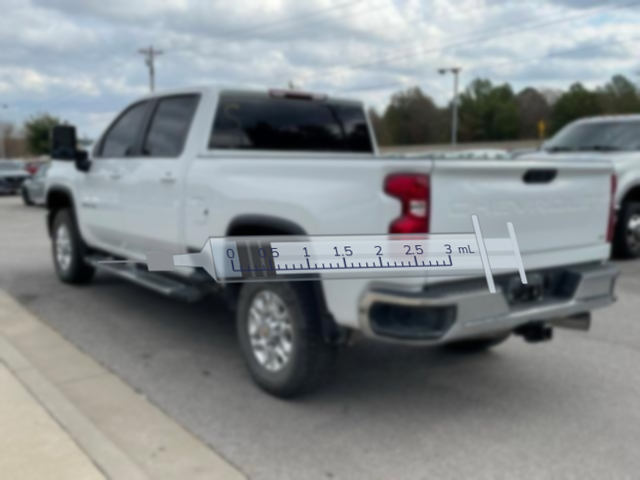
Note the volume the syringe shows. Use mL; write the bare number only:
0.1
